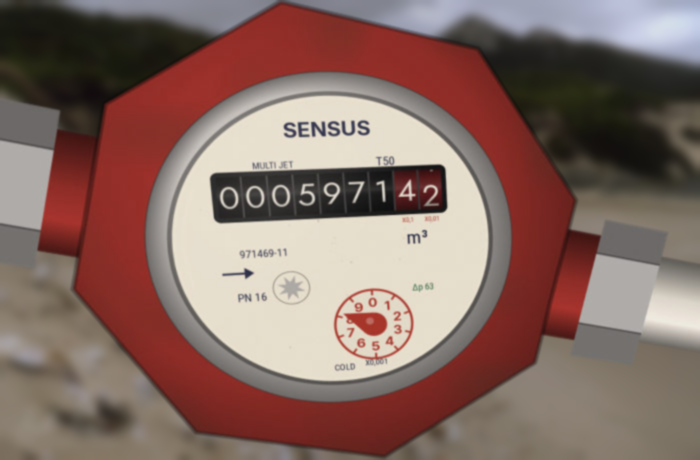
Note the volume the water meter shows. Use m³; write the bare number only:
5971.418
